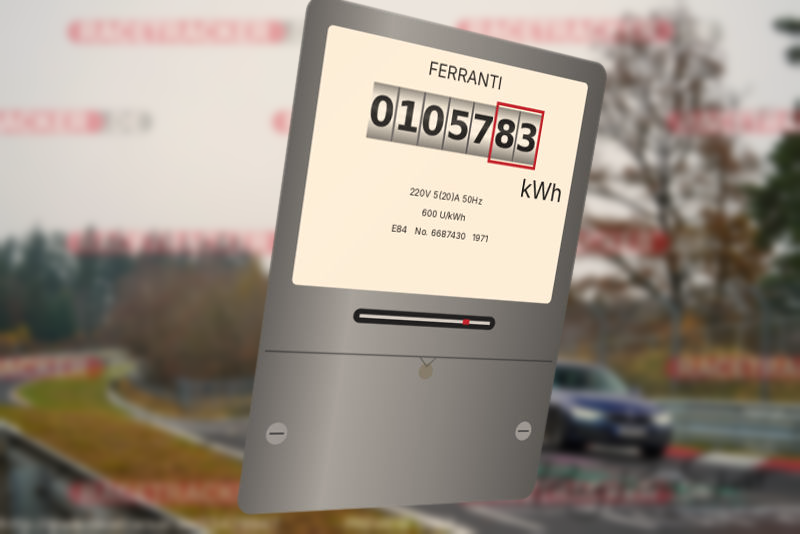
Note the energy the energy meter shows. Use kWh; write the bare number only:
1057.83
